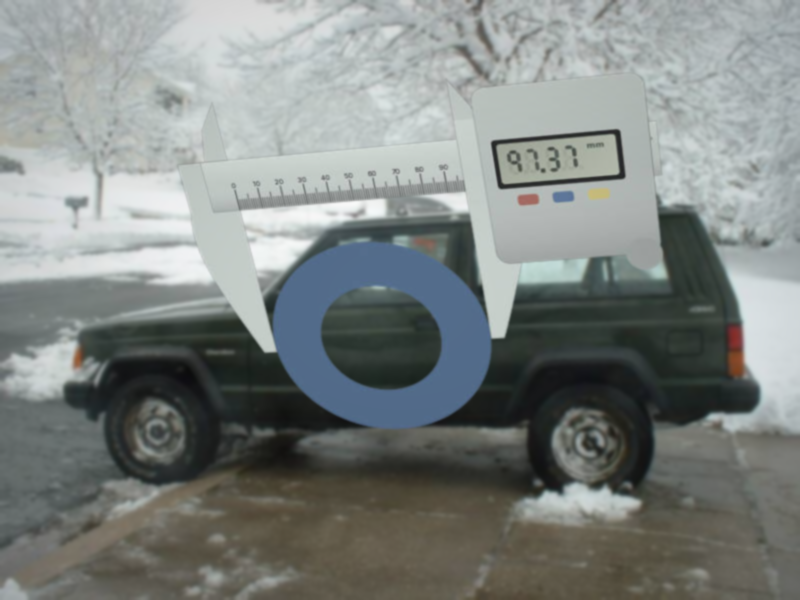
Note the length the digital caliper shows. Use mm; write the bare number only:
97.37
